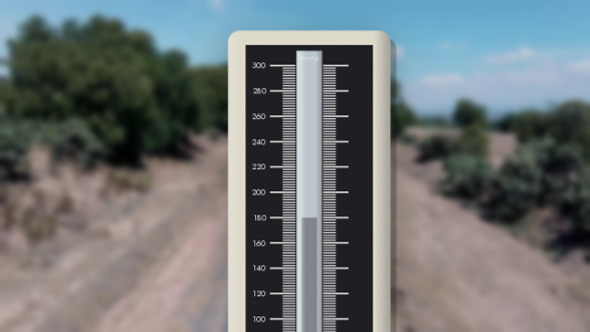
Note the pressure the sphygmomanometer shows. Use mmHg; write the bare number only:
180
